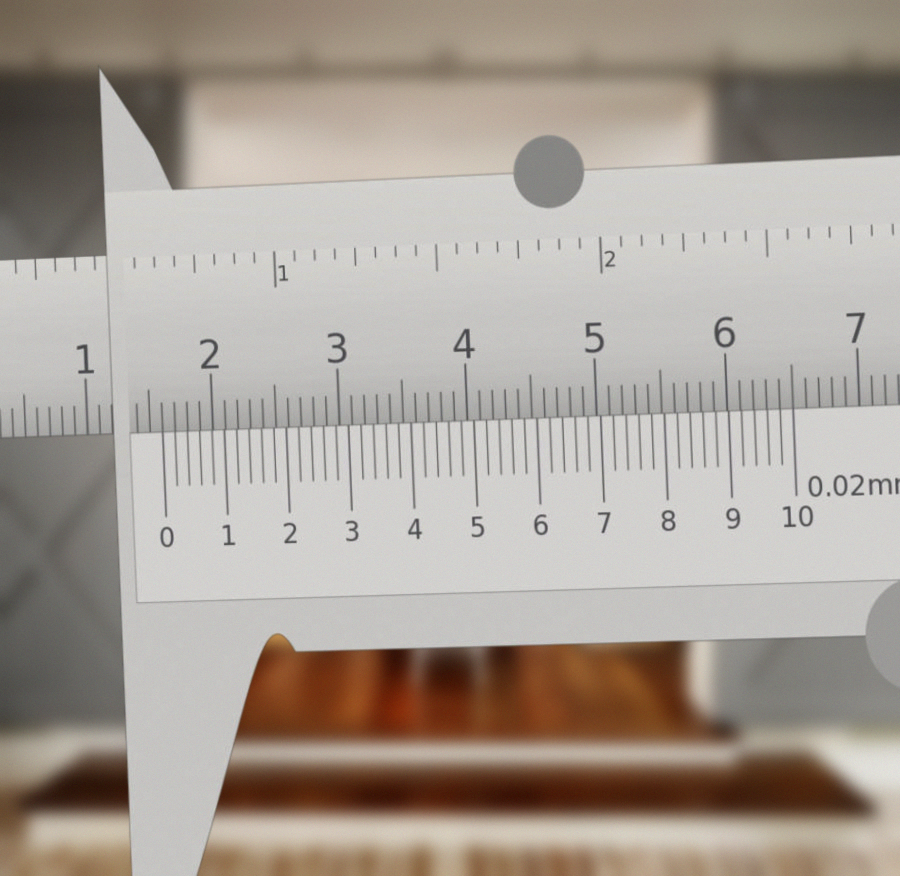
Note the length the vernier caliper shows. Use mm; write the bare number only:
16.0
